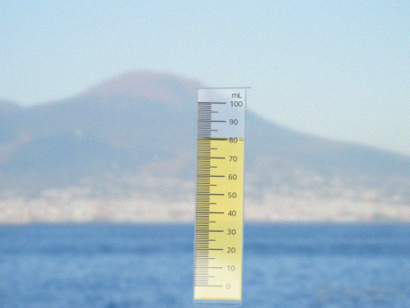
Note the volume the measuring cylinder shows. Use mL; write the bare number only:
80
